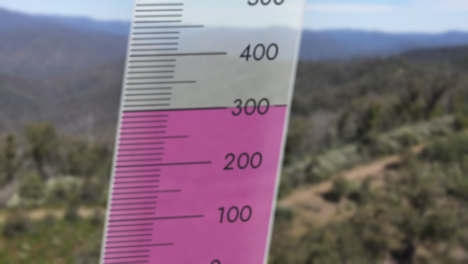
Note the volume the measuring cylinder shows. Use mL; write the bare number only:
300
